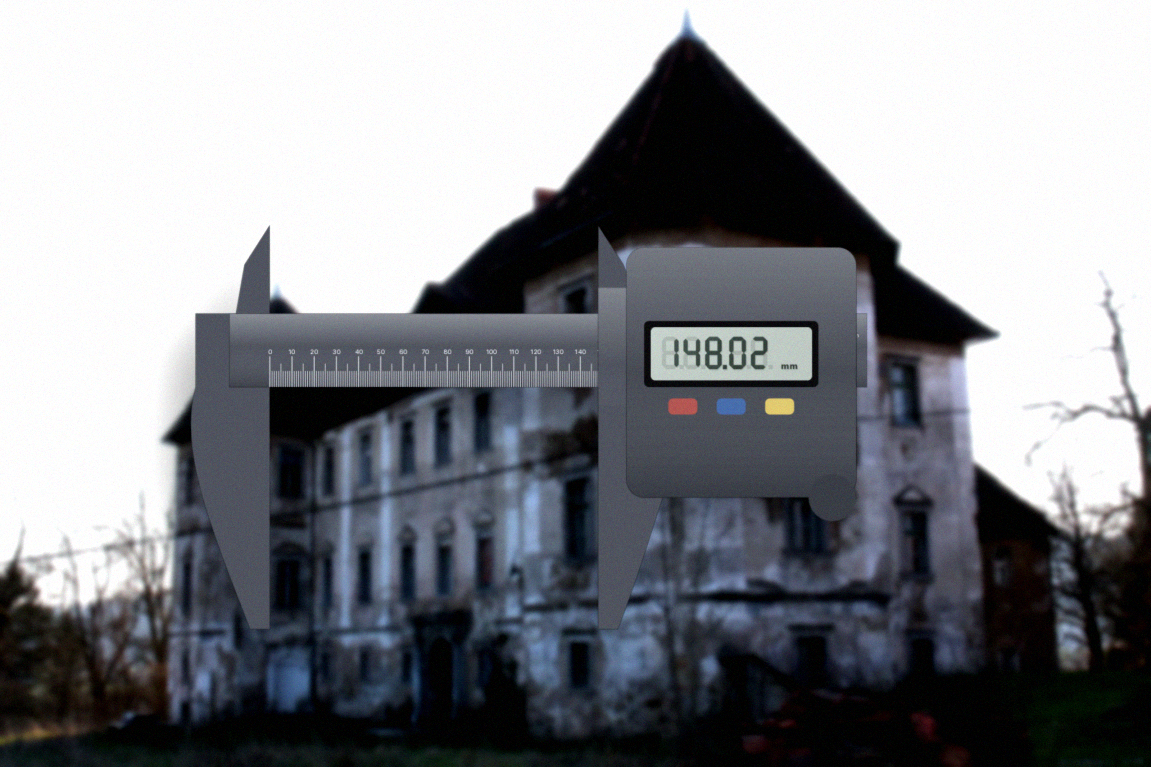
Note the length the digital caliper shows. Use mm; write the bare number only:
148.02
